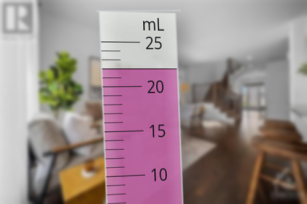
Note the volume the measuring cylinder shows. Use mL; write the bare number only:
22
